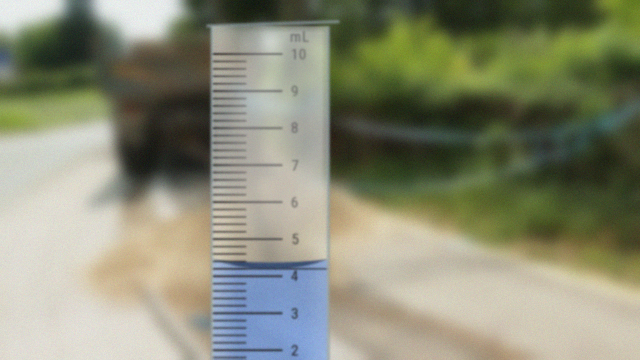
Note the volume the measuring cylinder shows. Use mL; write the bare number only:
4.2
